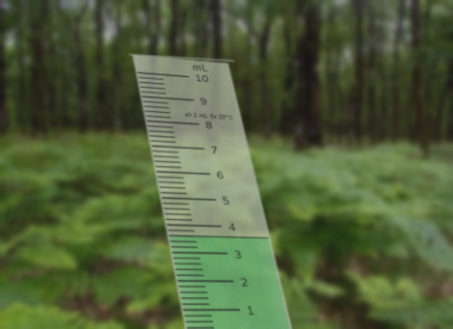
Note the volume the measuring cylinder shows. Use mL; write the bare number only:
3.6
